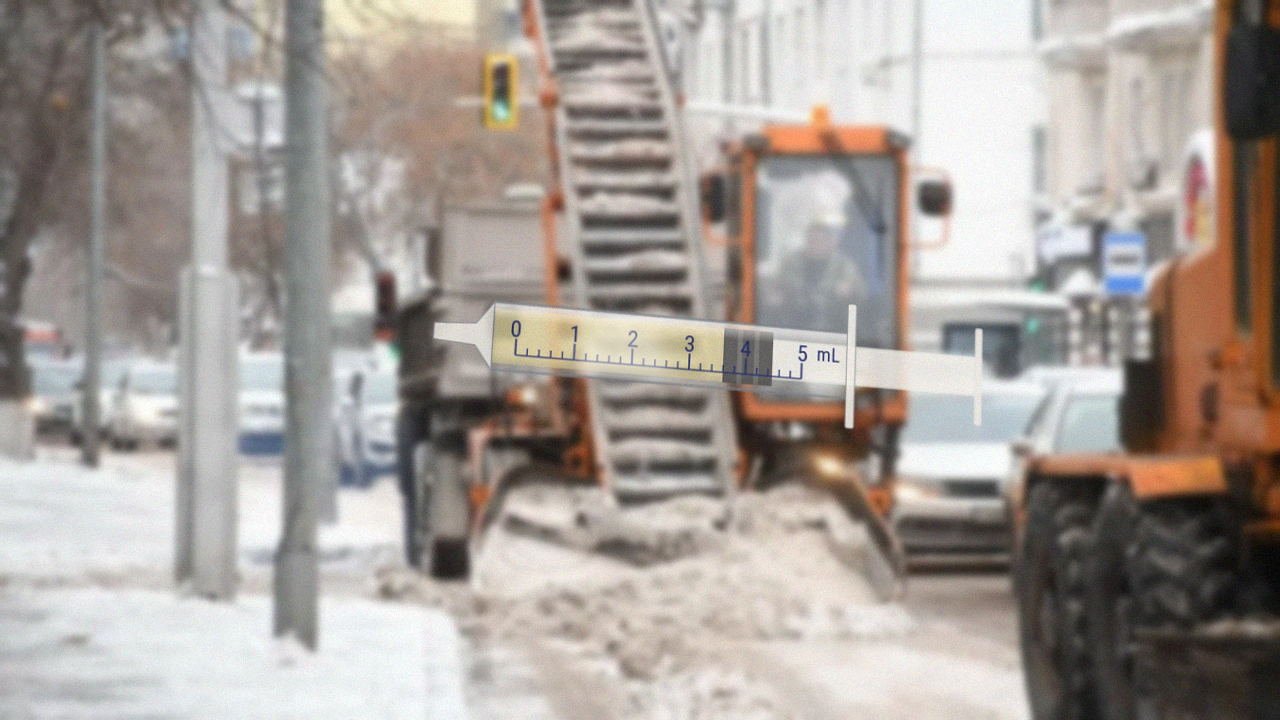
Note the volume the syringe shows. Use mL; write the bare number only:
3.6
